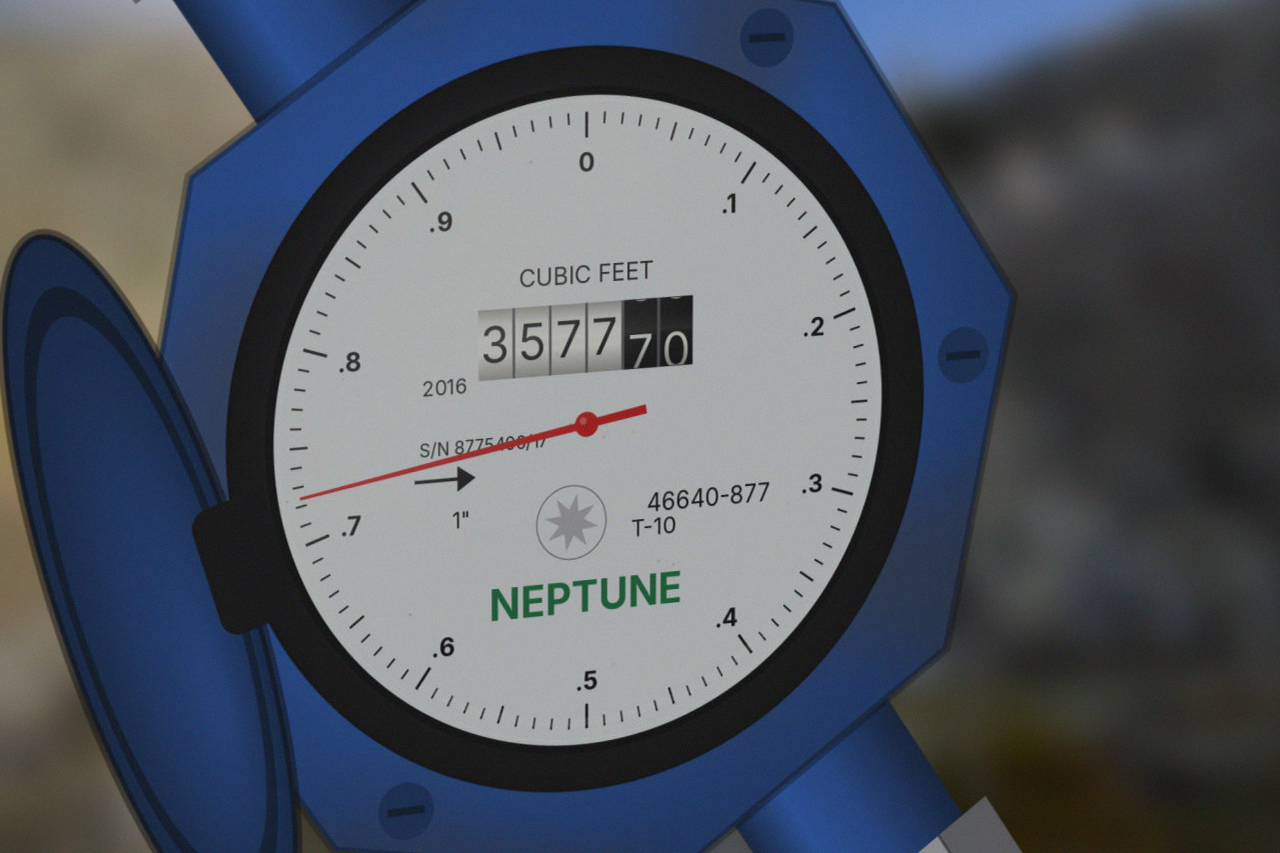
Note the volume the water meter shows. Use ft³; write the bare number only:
357769.72
